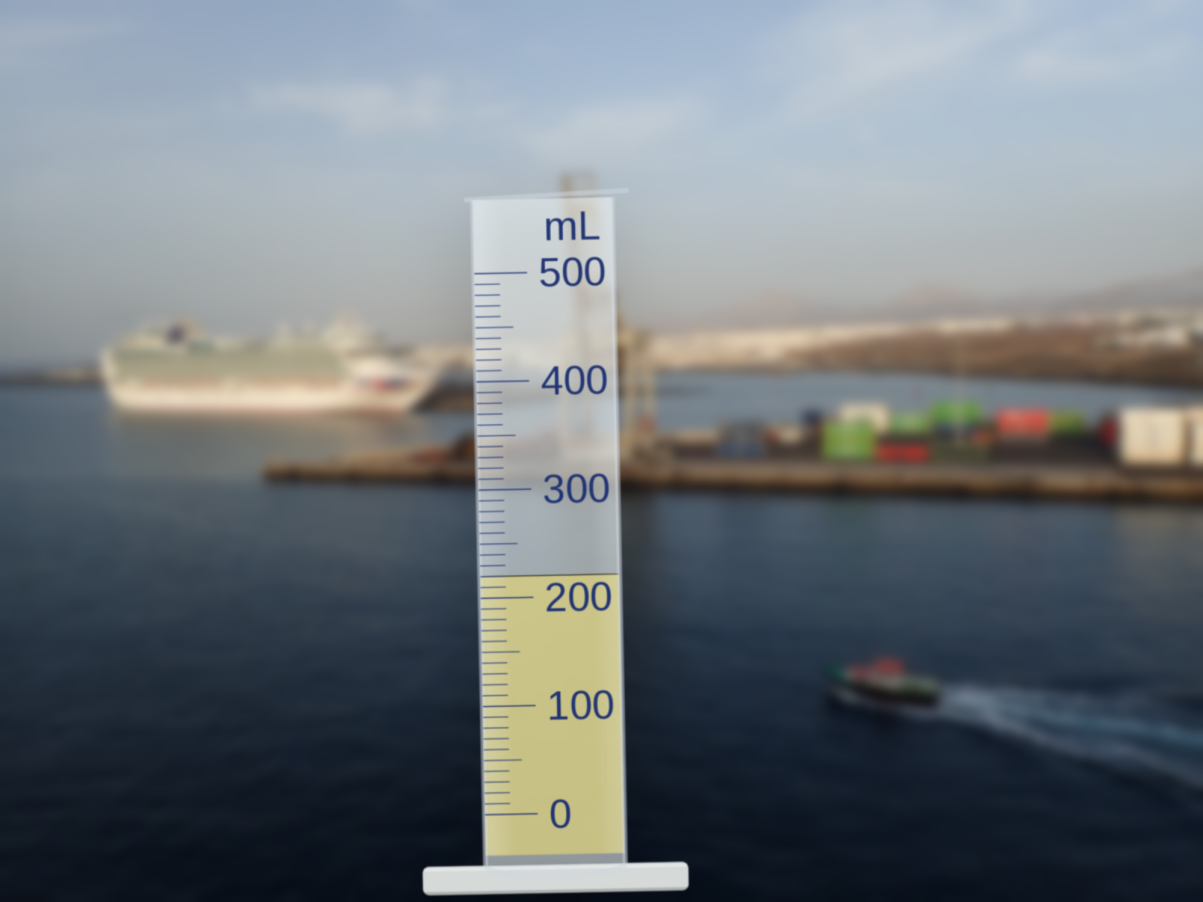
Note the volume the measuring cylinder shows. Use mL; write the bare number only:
220
